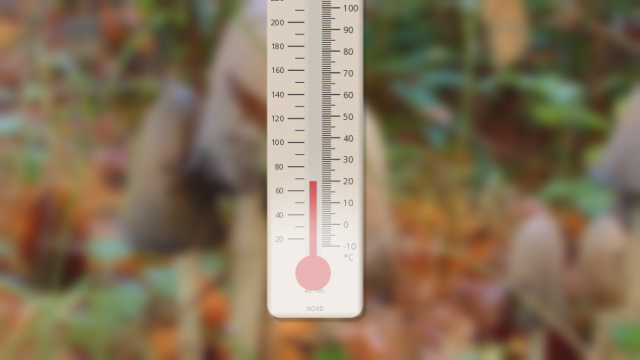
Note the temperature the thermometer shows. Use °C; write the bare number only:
20
